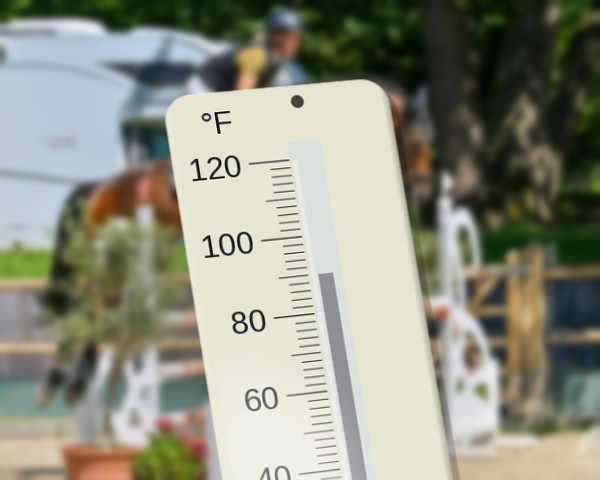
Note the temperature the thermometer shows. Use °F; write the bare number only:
90
